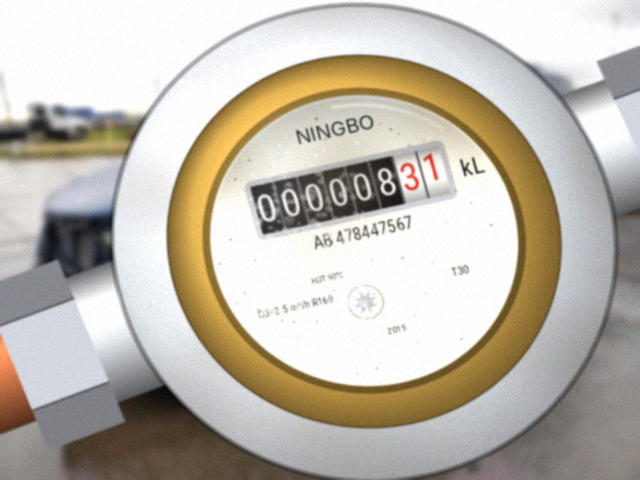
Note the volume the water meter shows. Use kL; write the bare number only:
8.31
